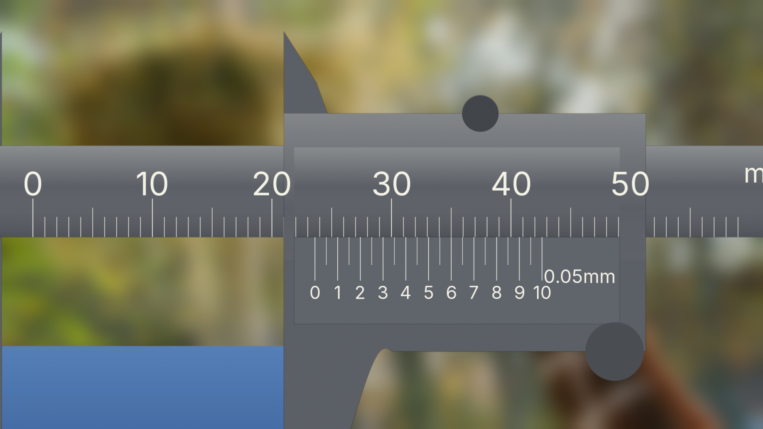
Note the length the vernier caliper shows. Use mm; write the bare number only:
23.6
